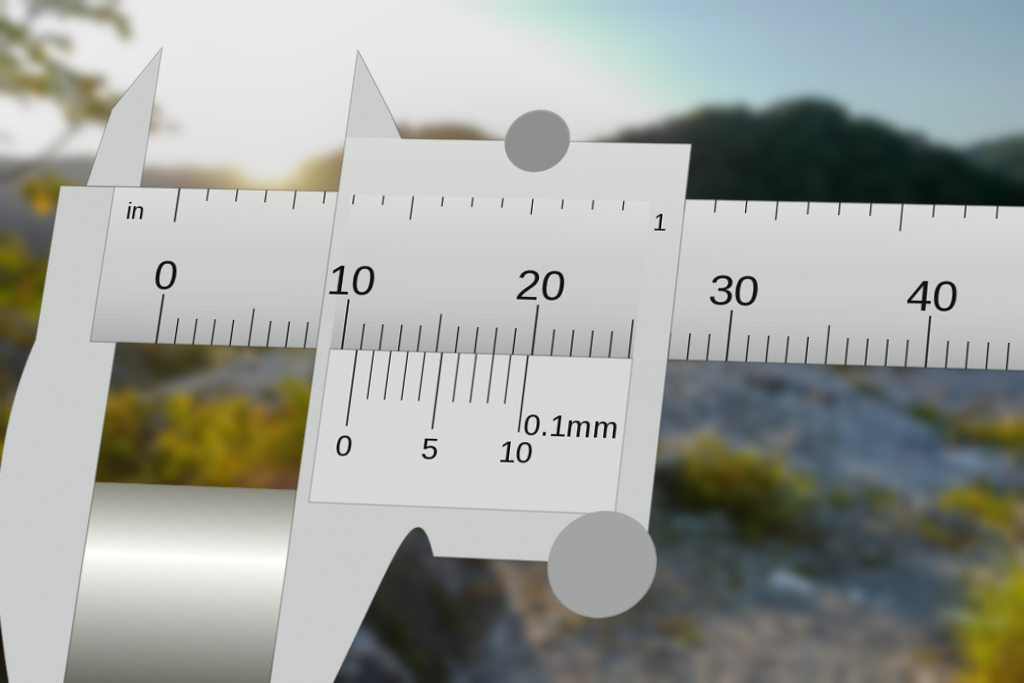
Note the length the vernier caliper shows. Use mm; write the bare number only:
10.8
